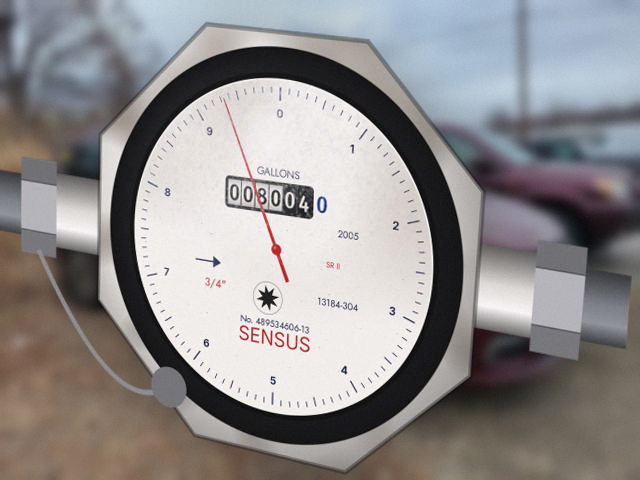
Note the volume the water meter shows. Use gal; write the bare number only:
80039.3
